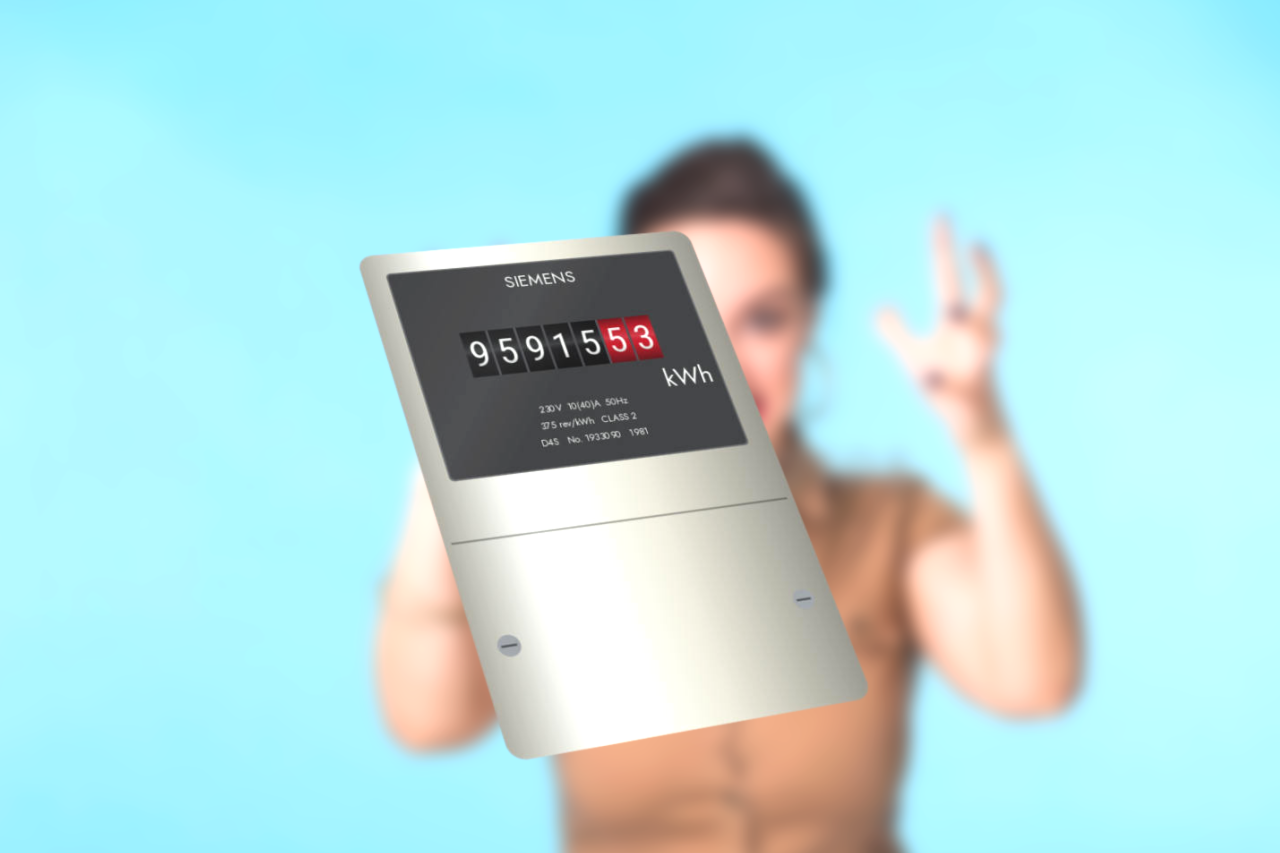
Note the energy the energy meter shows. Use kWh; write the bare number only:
95915.53
